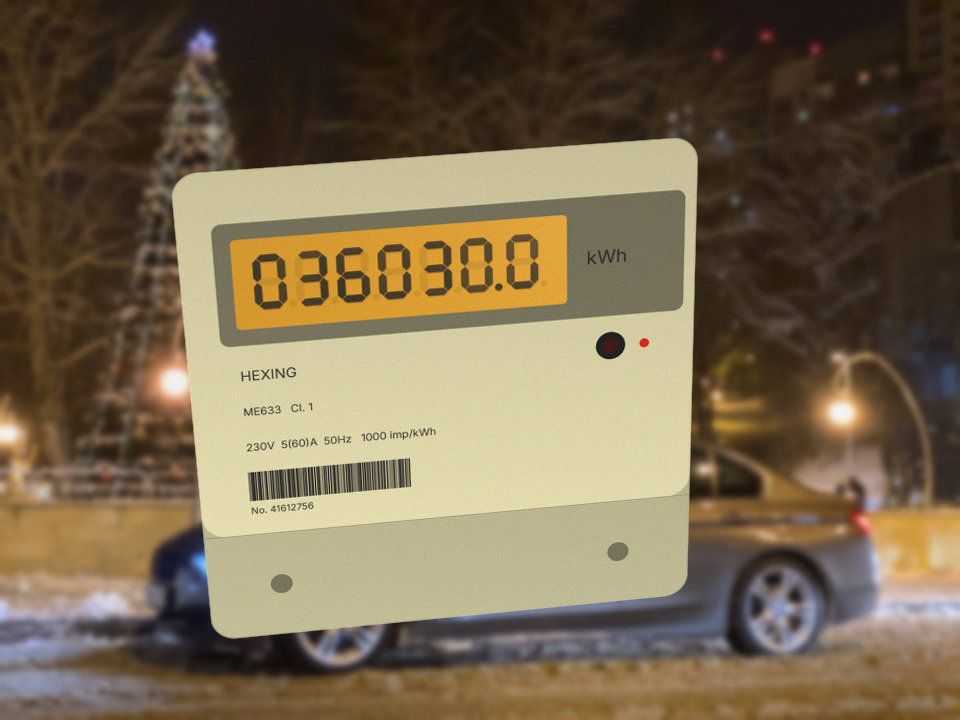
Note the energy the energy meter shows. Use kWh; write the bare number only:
36030.0
